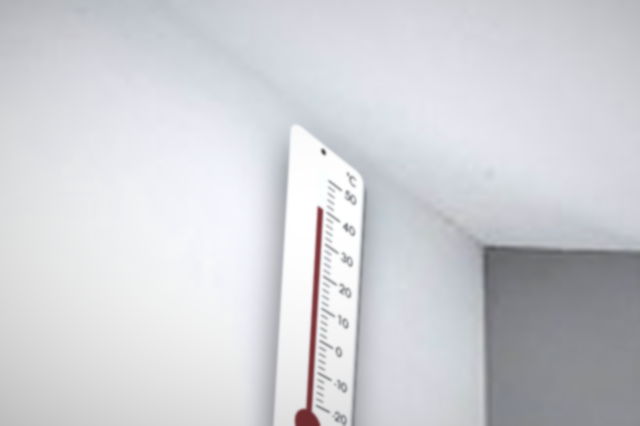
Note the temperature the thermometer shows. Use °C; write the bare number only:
40
